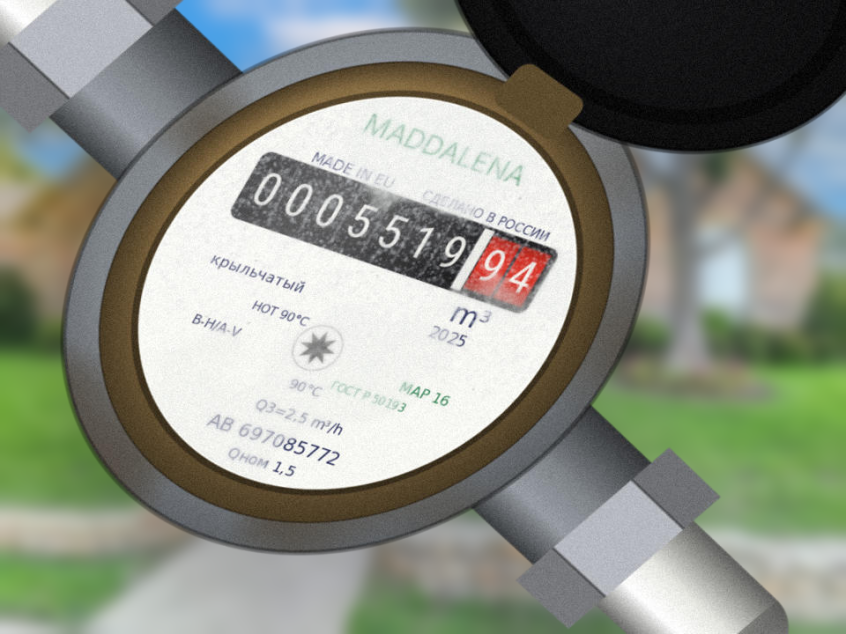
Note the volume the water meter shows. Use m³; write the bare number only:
5519.94
